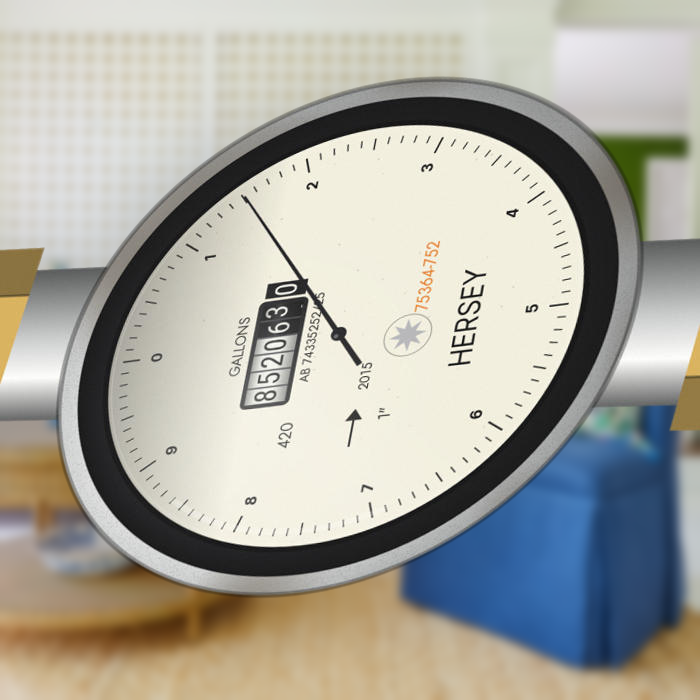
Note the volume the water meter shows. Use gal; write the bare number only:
8520631.5
